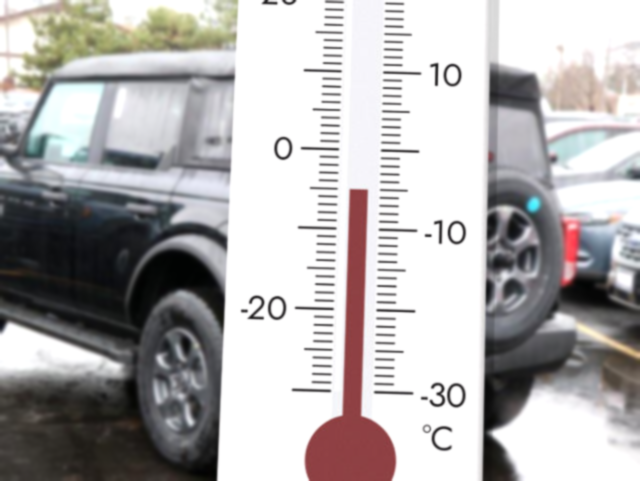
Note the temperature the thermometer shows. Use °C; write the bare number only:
-5
